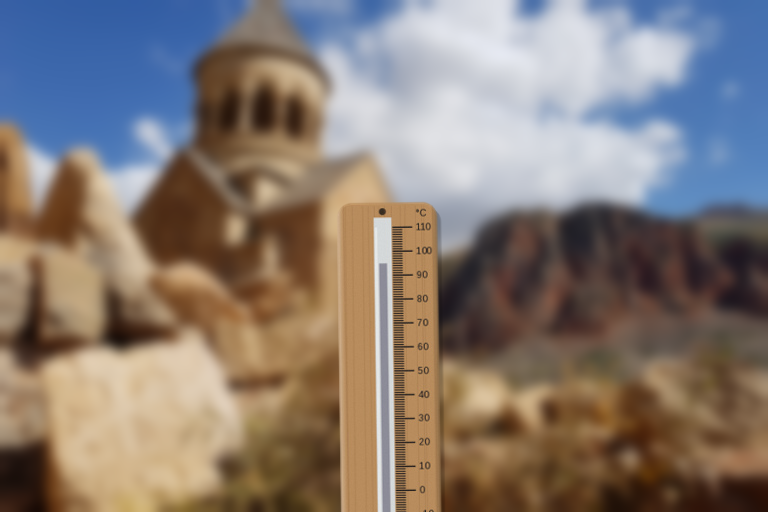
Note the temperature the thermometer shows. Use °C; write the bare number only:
95
